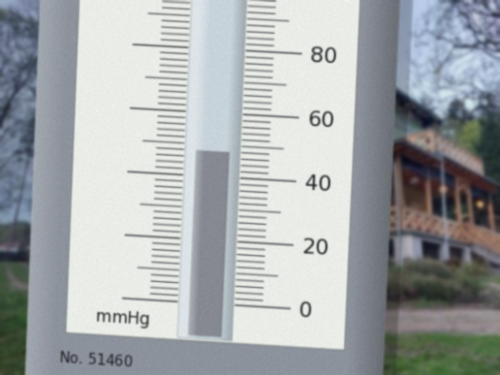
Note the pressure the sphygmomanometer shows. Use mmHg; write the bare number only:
48
